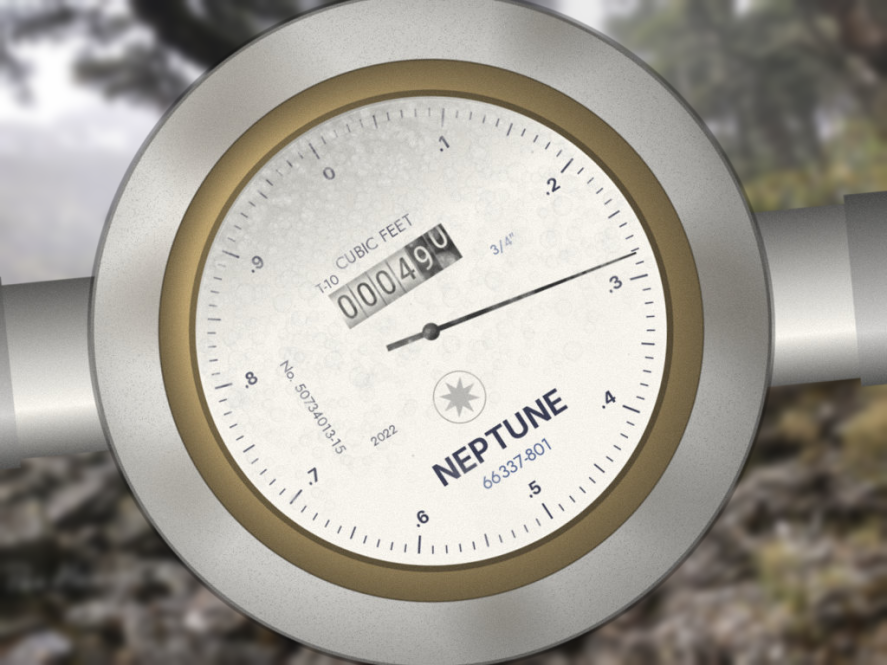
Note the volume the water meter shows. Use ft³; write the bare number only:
490.28
